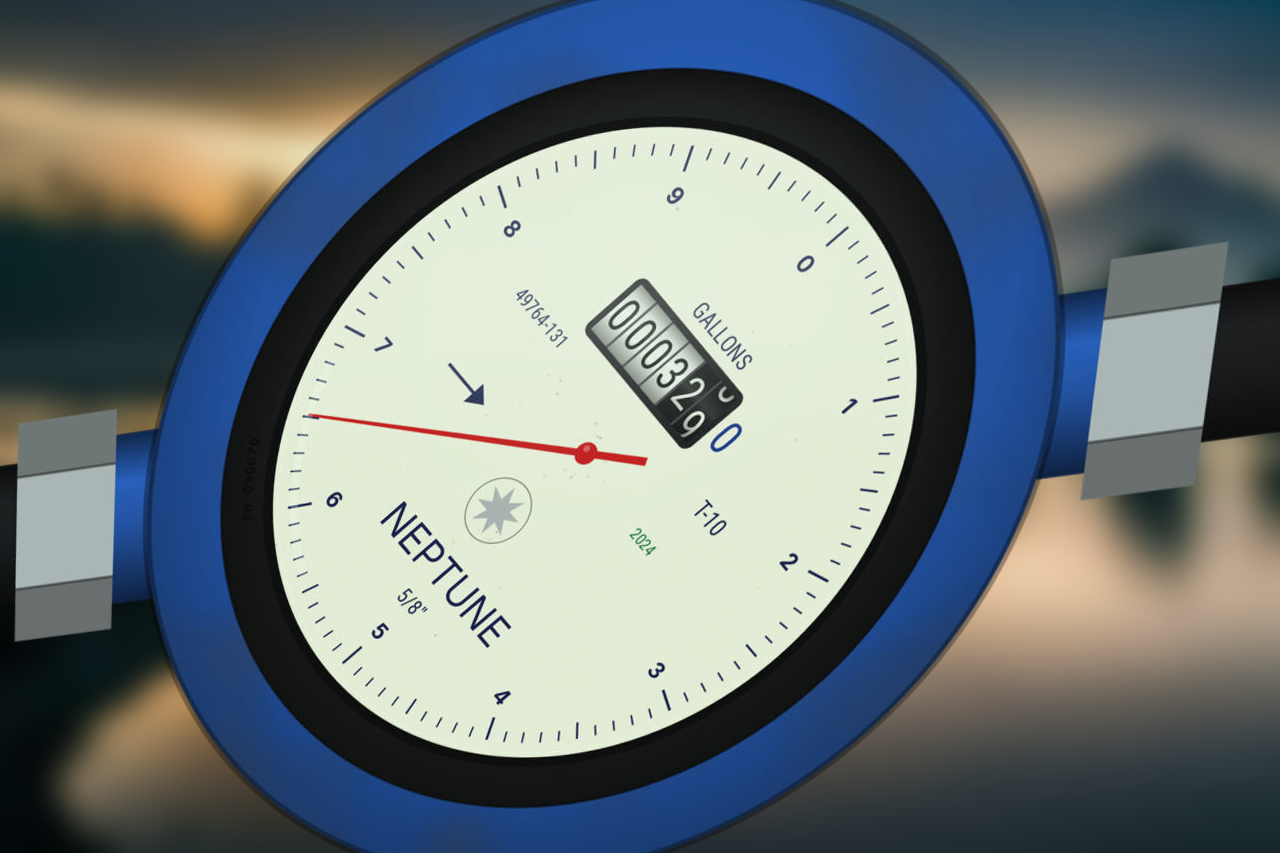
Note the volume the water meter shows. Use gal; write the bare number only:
3286.5
